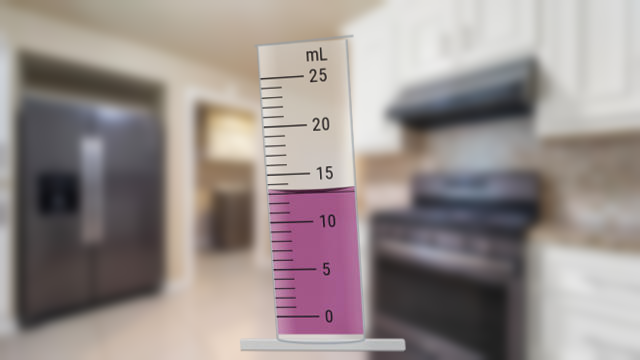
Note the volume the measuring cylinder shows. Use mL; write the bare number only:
13
